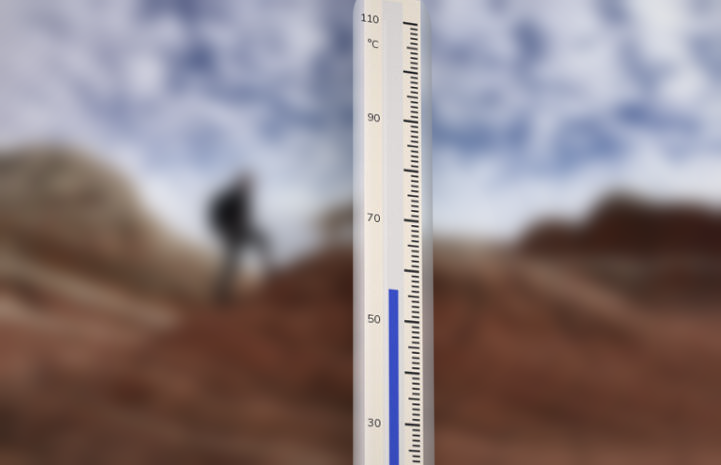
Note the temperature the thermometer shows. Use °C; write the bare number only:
56
